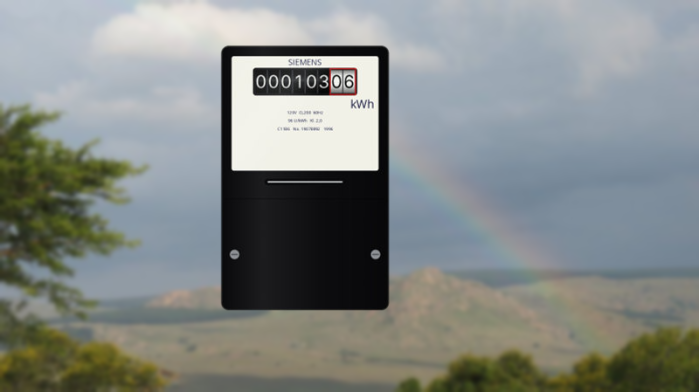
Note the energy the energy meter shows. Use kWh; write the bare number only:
103.06
